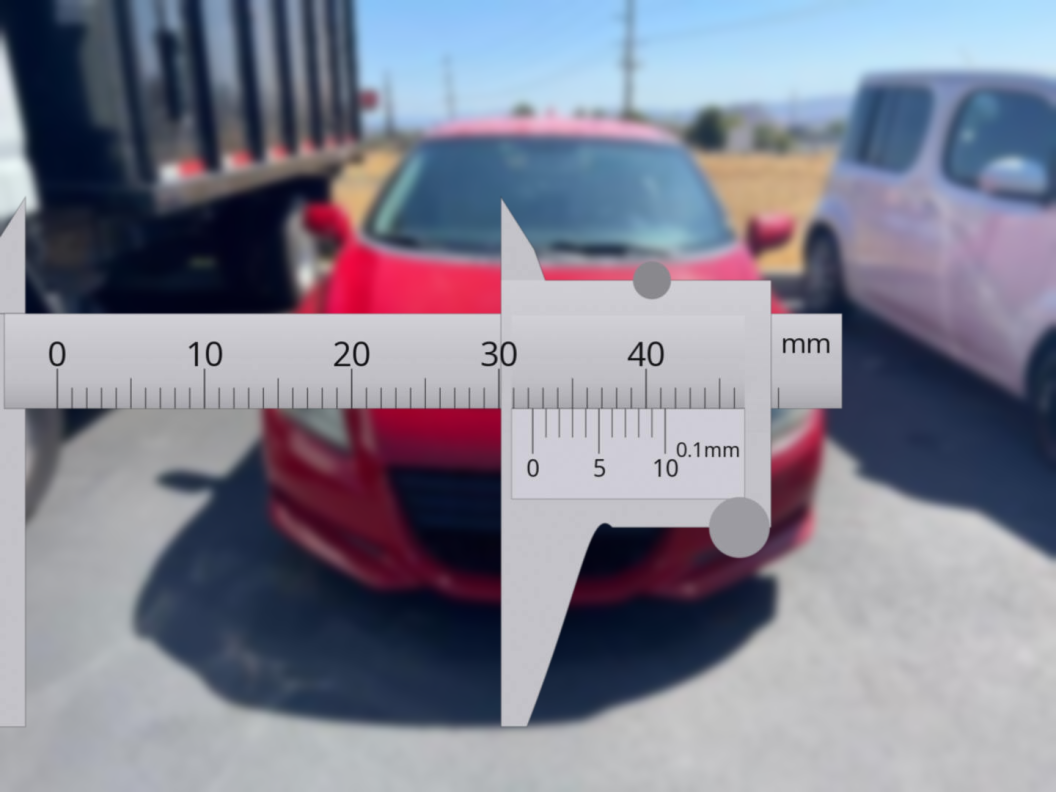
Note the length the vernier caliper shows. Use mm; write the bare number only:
32.3
